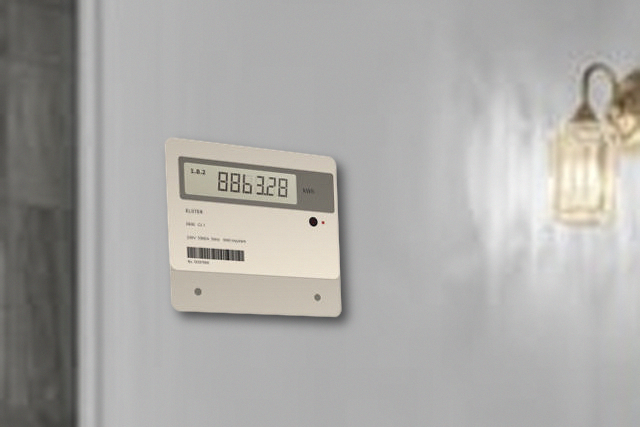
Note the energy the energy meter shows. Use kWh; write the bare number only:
8863.28
